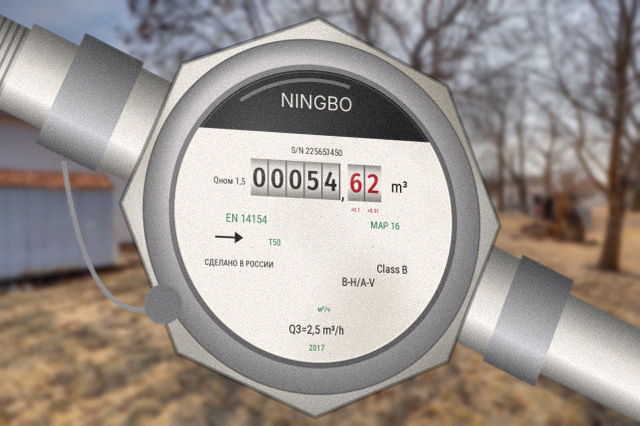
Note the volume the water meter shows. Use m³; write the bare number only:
54.62
